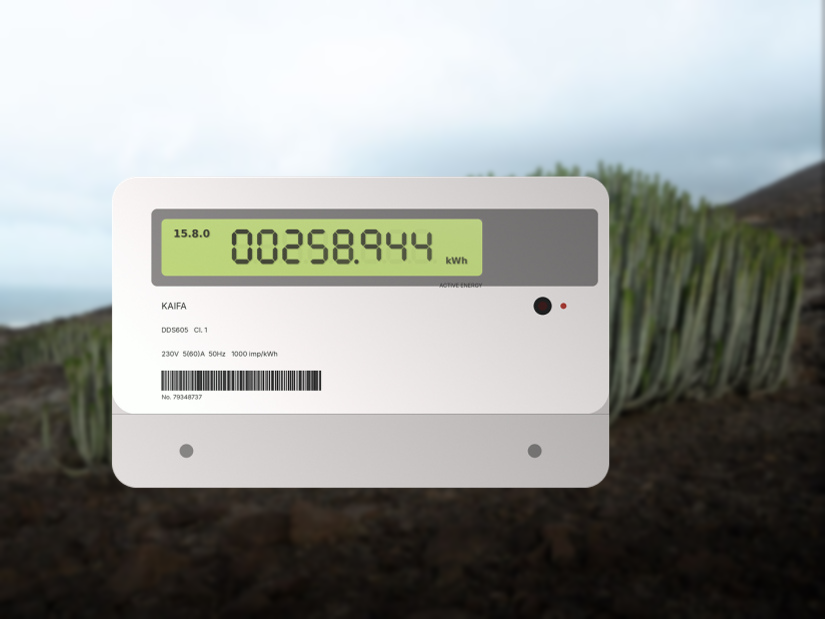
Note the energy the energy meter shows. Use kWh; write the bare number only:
258.944
